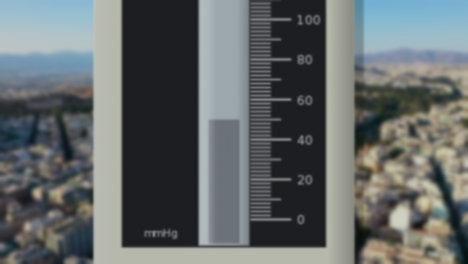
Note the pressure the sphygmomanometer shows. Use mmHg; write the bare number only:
50
